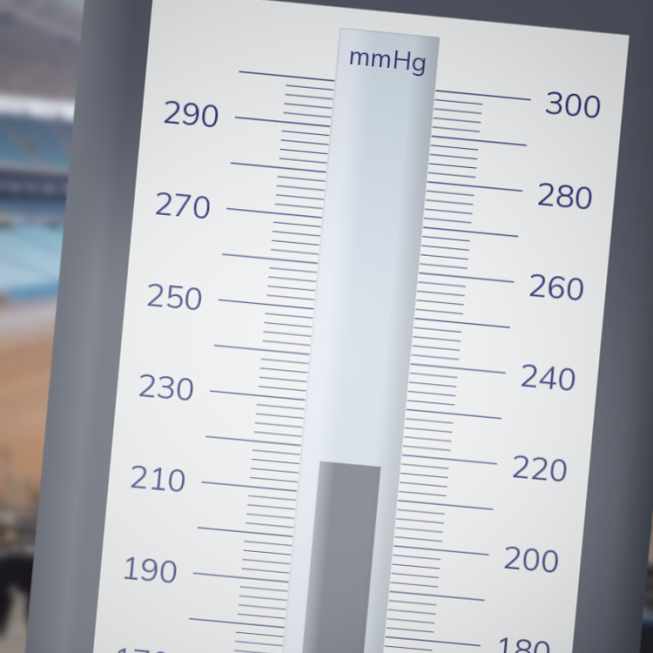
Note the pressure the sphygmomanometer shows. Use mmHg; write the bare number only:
217
